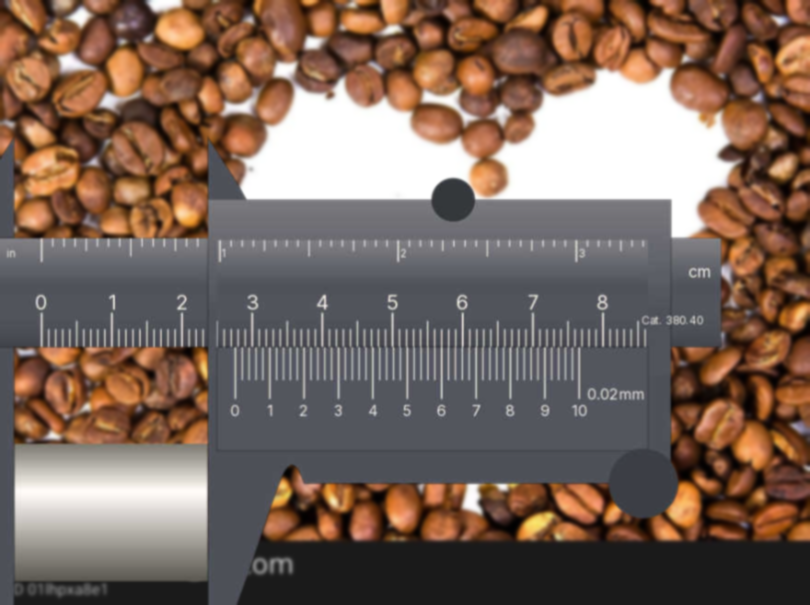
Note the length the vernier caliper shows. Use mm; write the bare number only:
27.6
